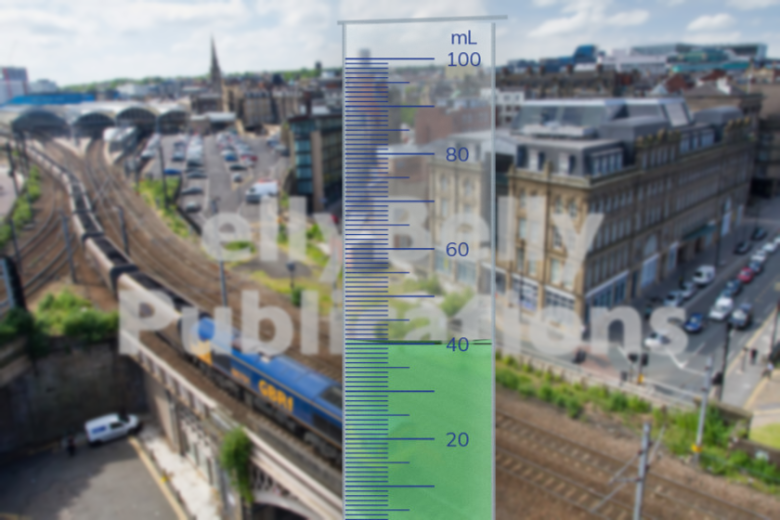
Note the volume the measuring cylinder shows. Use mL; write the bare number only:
40
